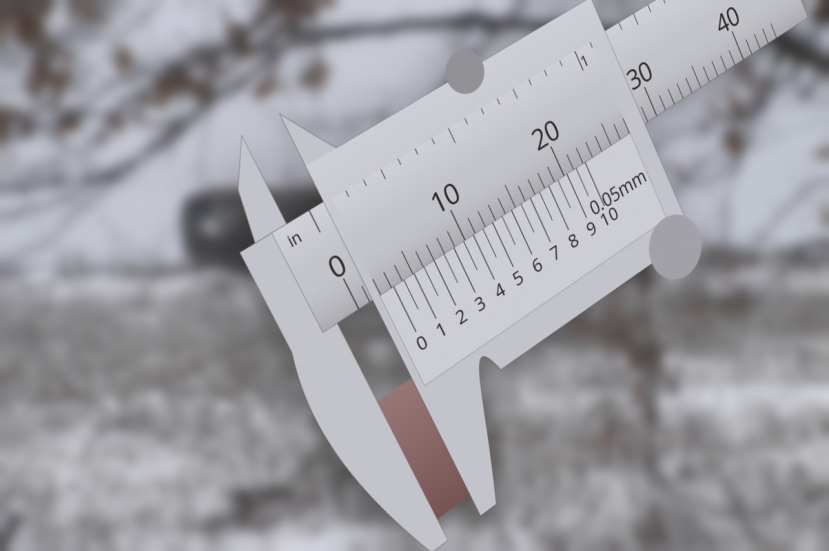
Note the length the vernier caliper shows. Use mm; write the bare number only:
3.2
